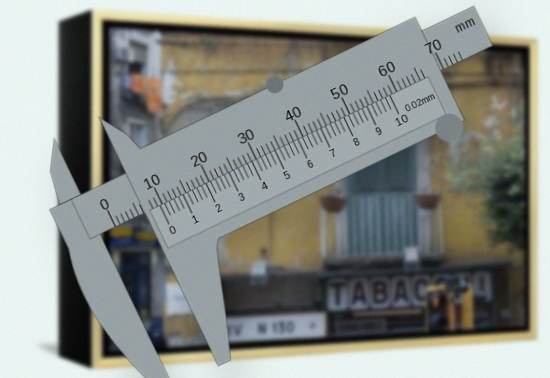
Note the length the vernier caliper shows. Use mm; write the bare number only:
9.5
